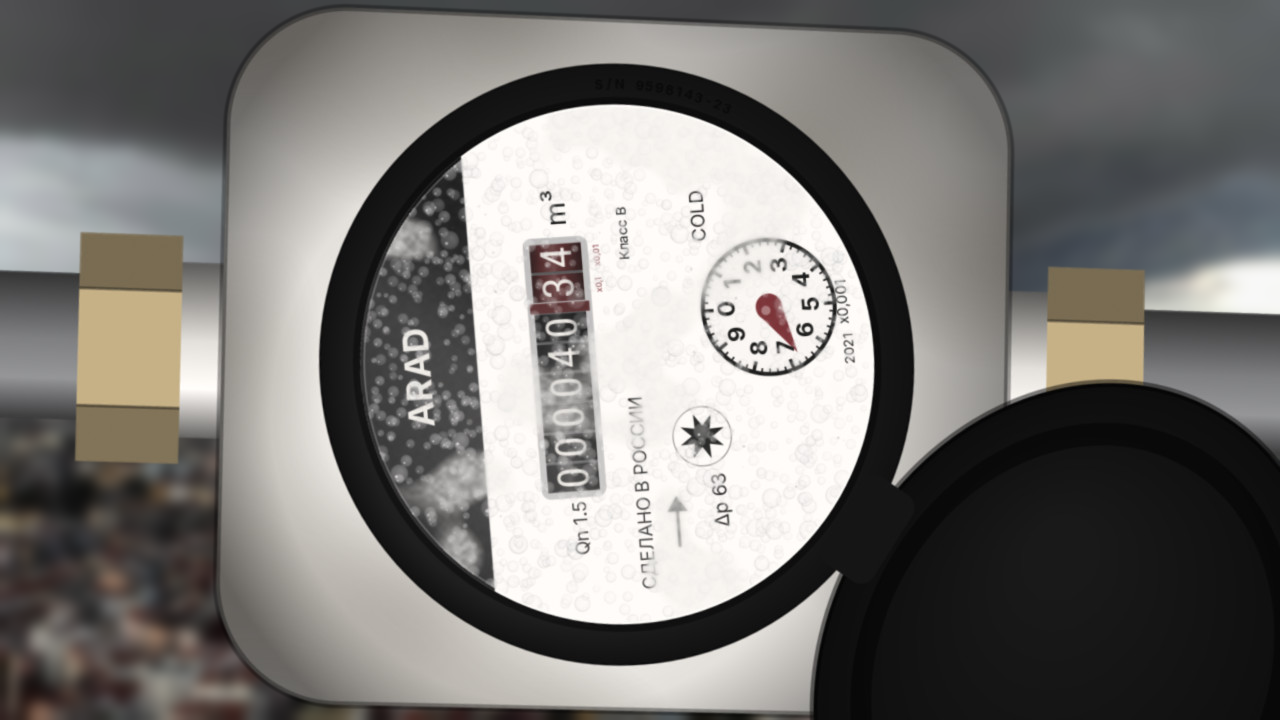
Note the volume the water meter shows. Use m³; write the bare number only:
40.346
